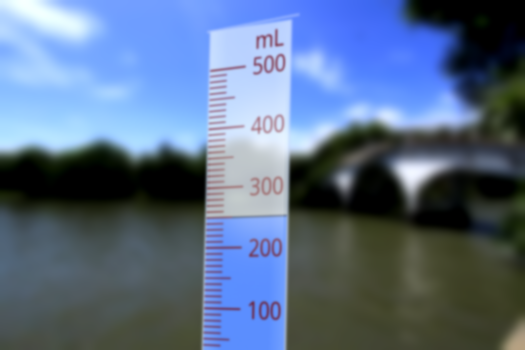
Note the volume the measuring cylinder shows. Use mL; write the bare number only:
250
